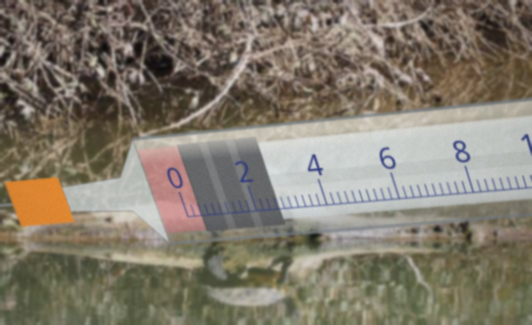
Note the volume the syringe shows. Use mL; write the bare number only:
0.4
